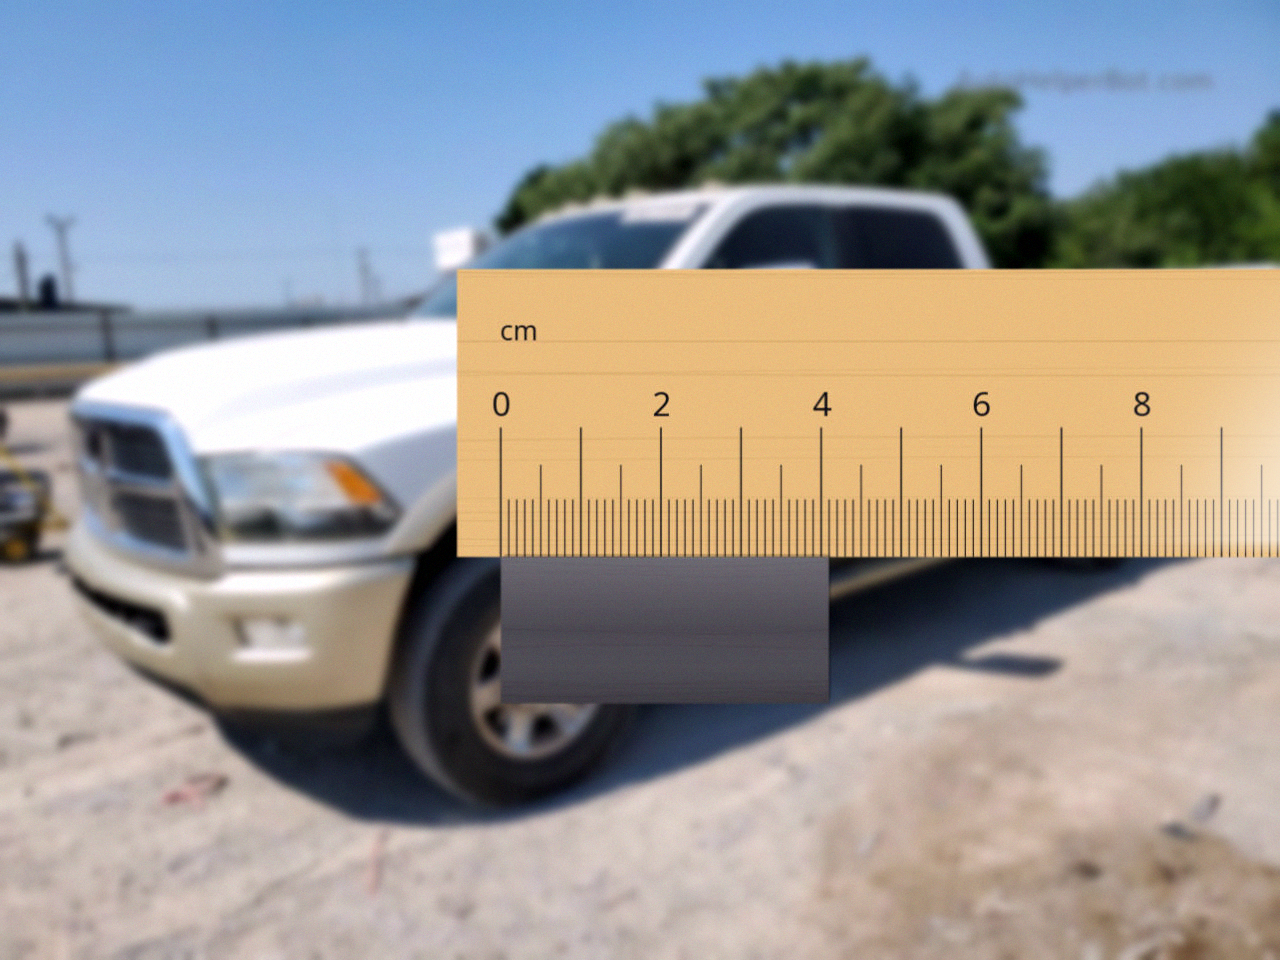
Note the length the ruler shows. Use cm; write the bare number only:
4.1
